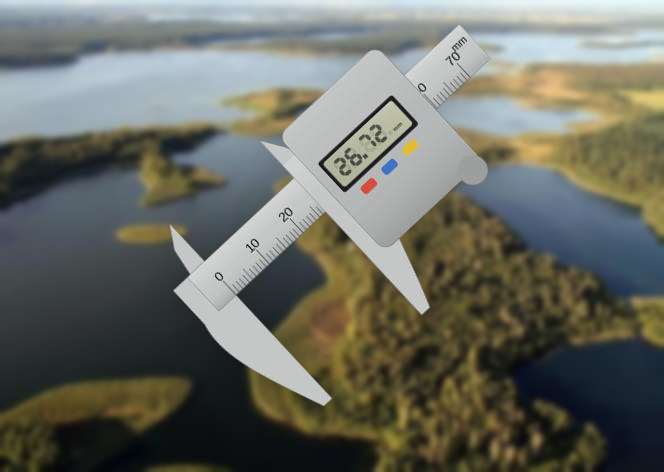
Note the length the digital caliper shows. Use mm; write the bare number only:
26.72
